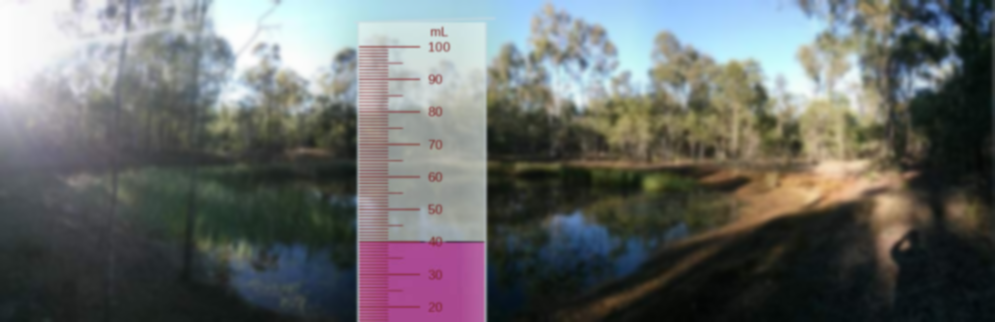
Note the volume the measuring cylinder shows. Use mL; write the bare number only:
40
